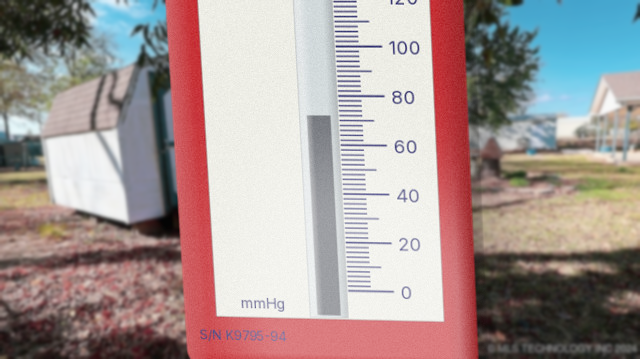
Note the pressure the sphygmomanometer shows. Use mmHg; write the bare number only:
72
